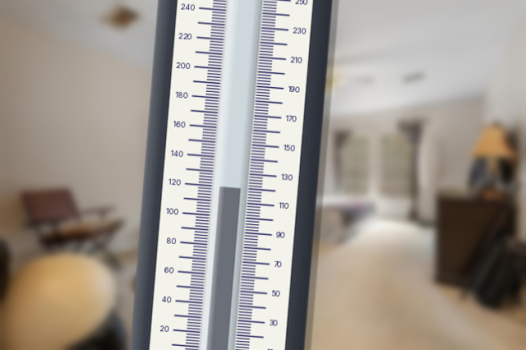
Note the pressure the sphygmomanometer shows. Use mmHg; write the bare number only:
120
